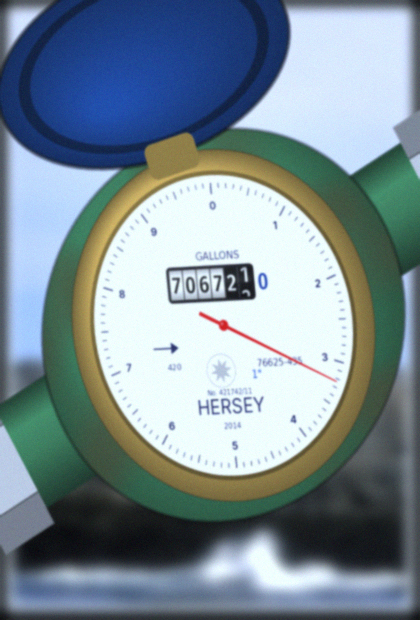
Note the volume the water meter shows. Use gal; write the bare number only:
7067213.2
